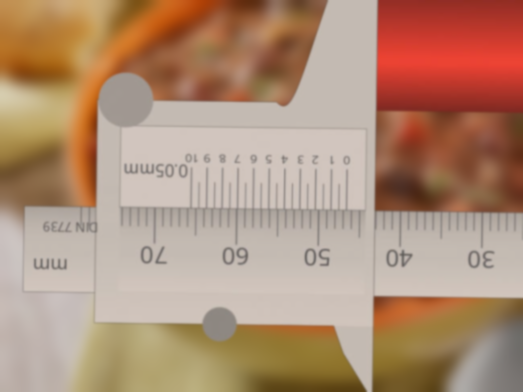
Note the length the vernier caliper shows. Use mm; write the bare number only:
46.6
